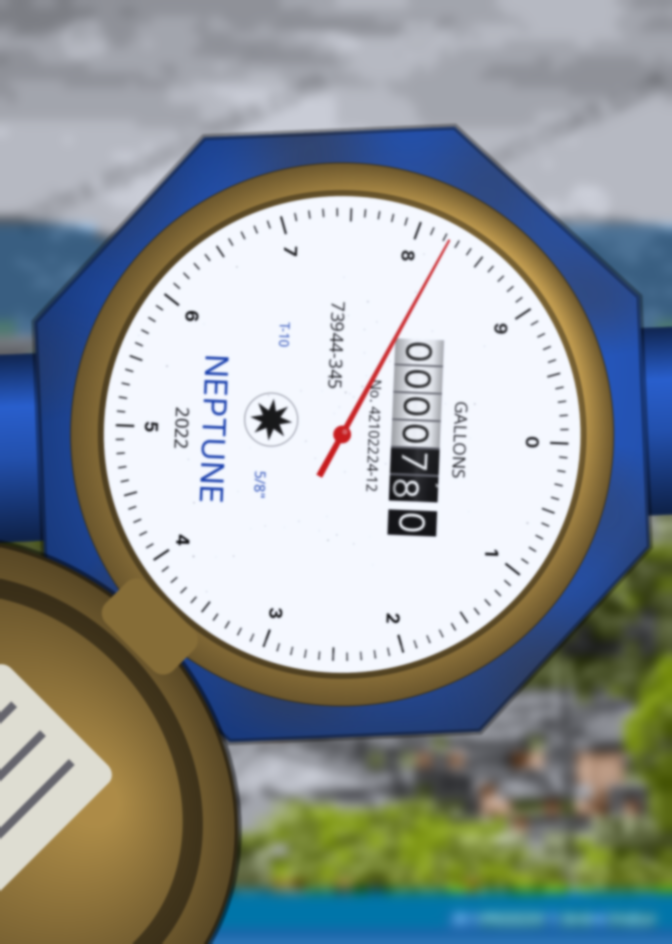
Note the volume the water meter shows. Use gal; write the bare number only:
778.2
